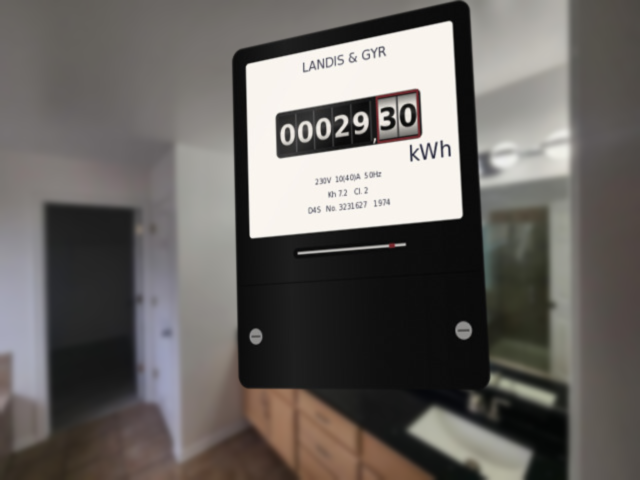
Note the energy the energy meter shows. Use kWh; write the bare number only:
29.30
